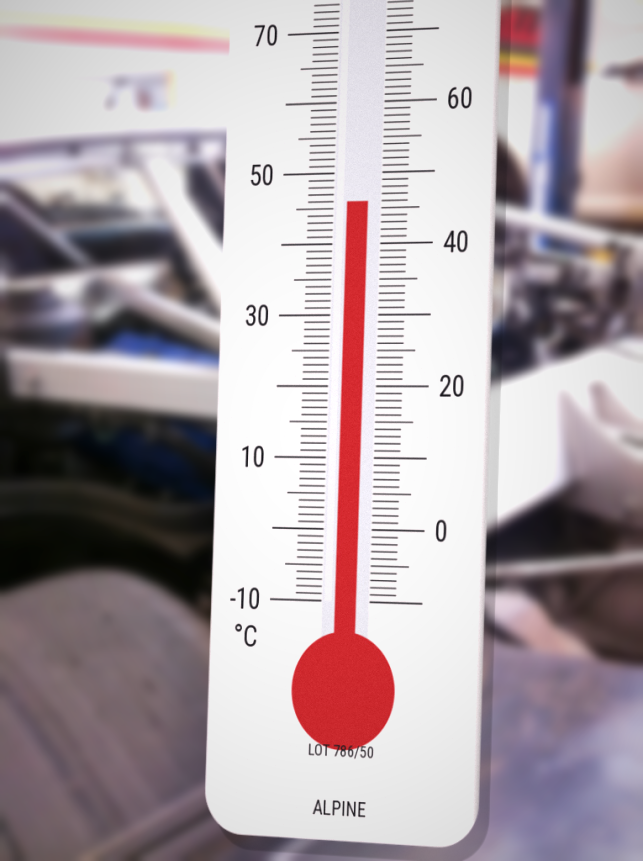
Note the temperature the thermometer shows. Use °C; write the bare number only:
46
